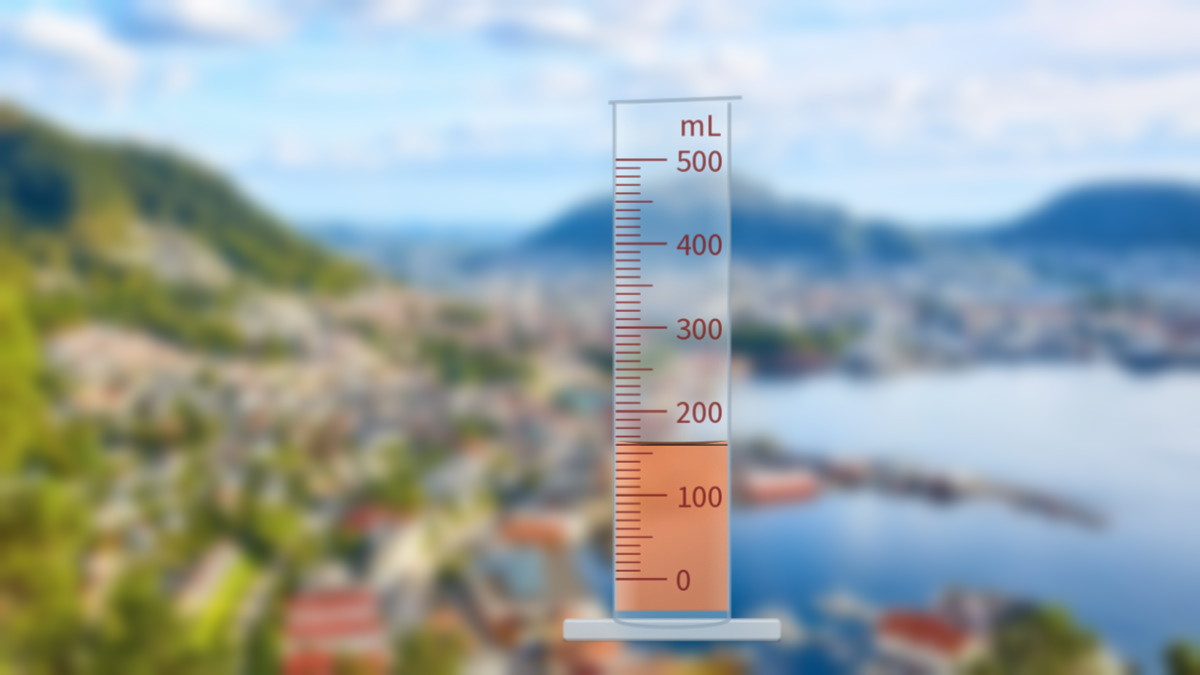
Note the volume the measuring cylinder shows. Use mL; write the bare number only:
160
